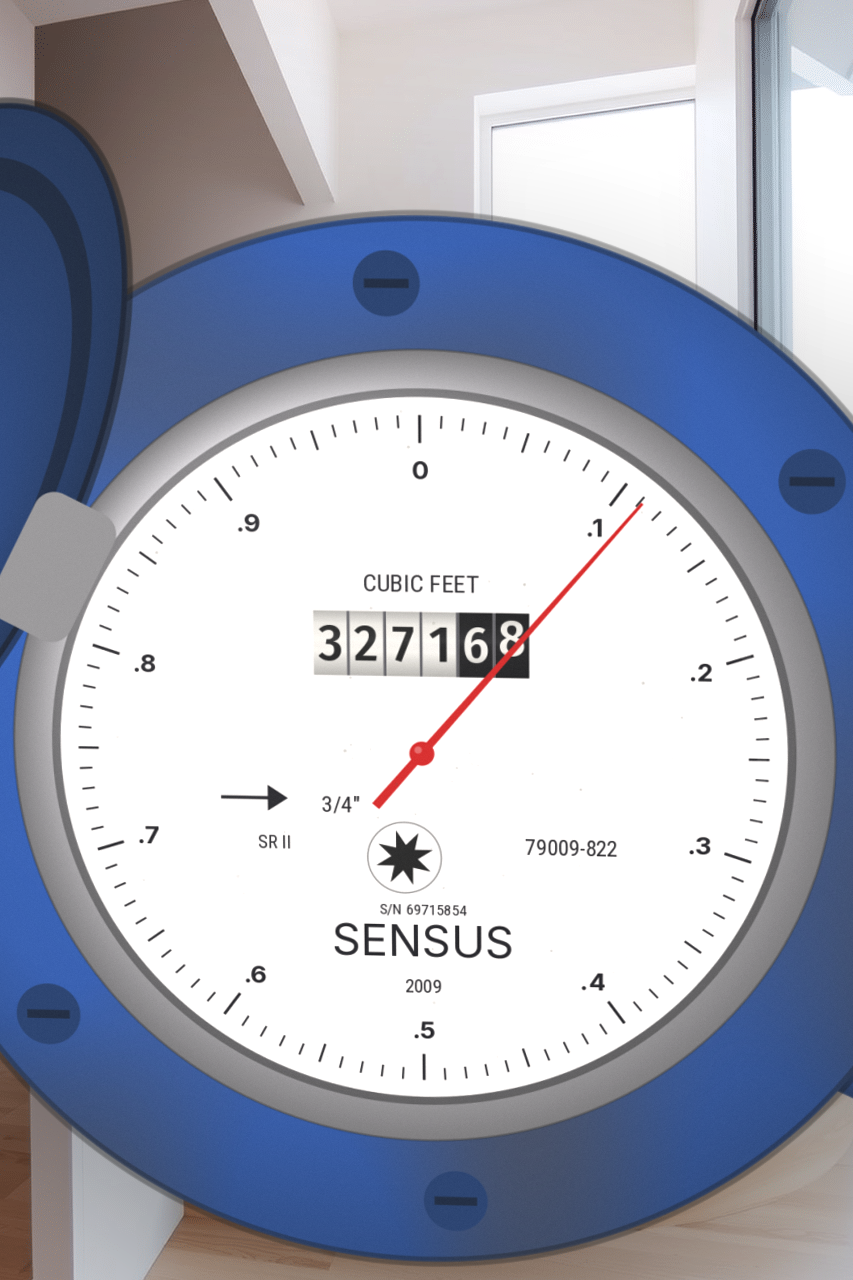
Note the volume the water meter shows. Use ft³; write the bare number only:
327168.11
